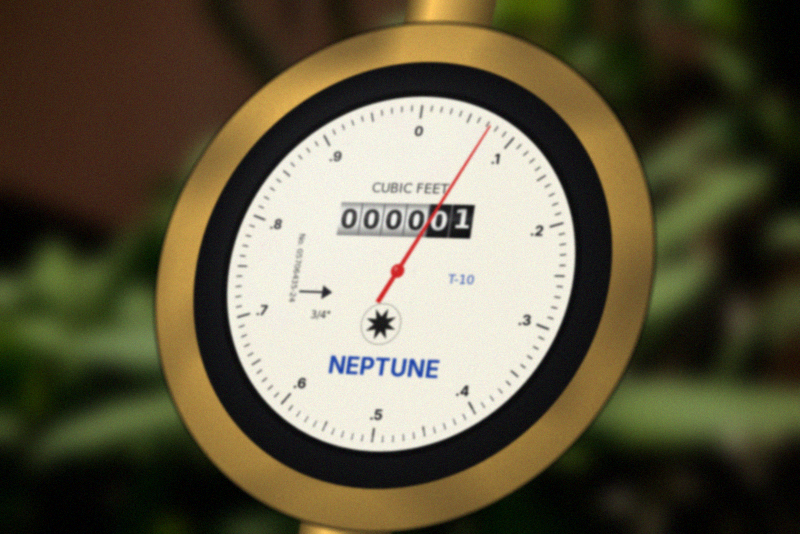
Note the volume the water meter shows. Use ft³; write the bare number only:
1.07
